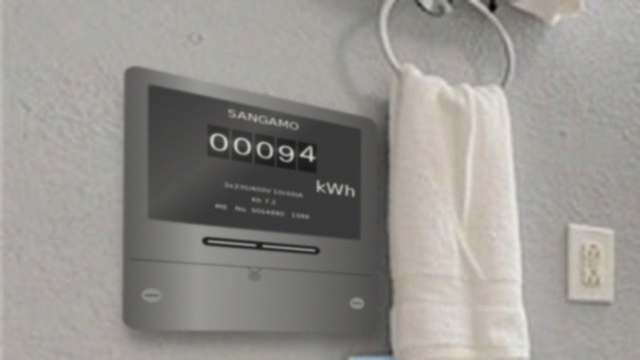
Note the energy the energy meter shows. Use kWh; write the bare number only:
94
